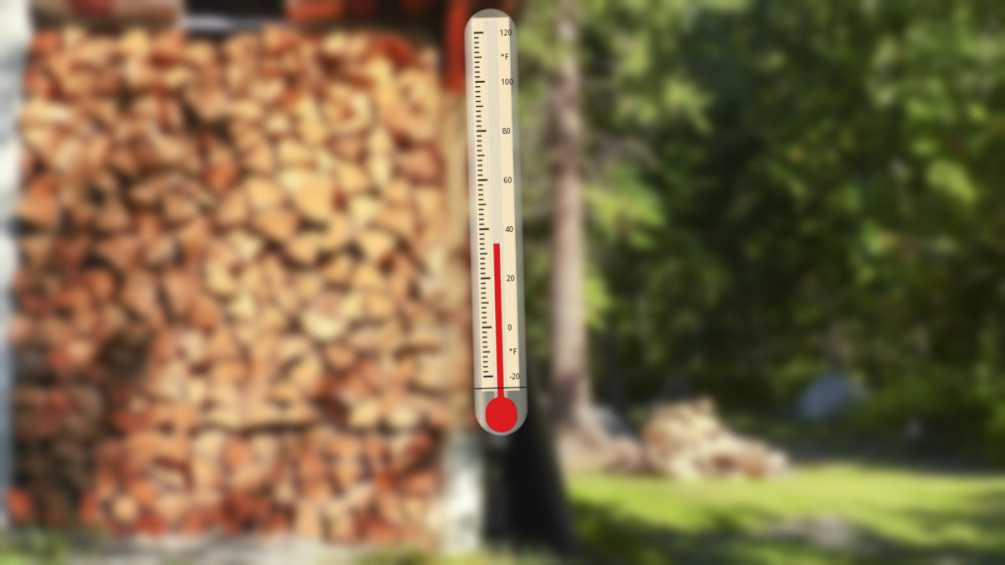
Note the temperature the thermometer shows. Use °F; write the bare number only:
34
